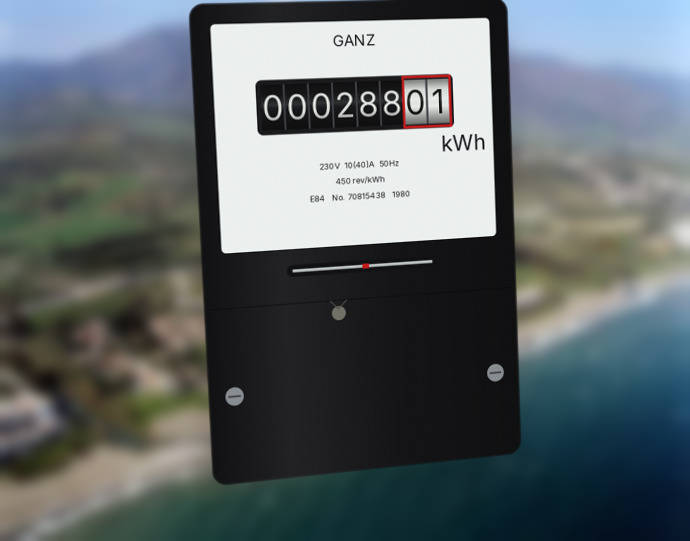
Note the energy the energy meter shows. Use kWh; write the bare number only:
288.01
